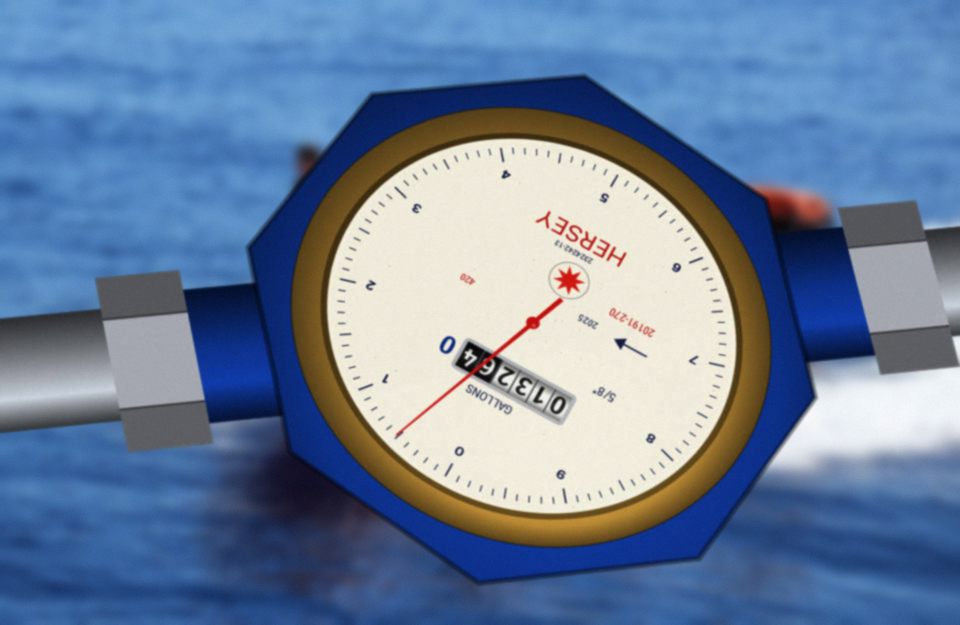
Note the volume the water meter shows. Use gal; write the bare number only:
132640.5
